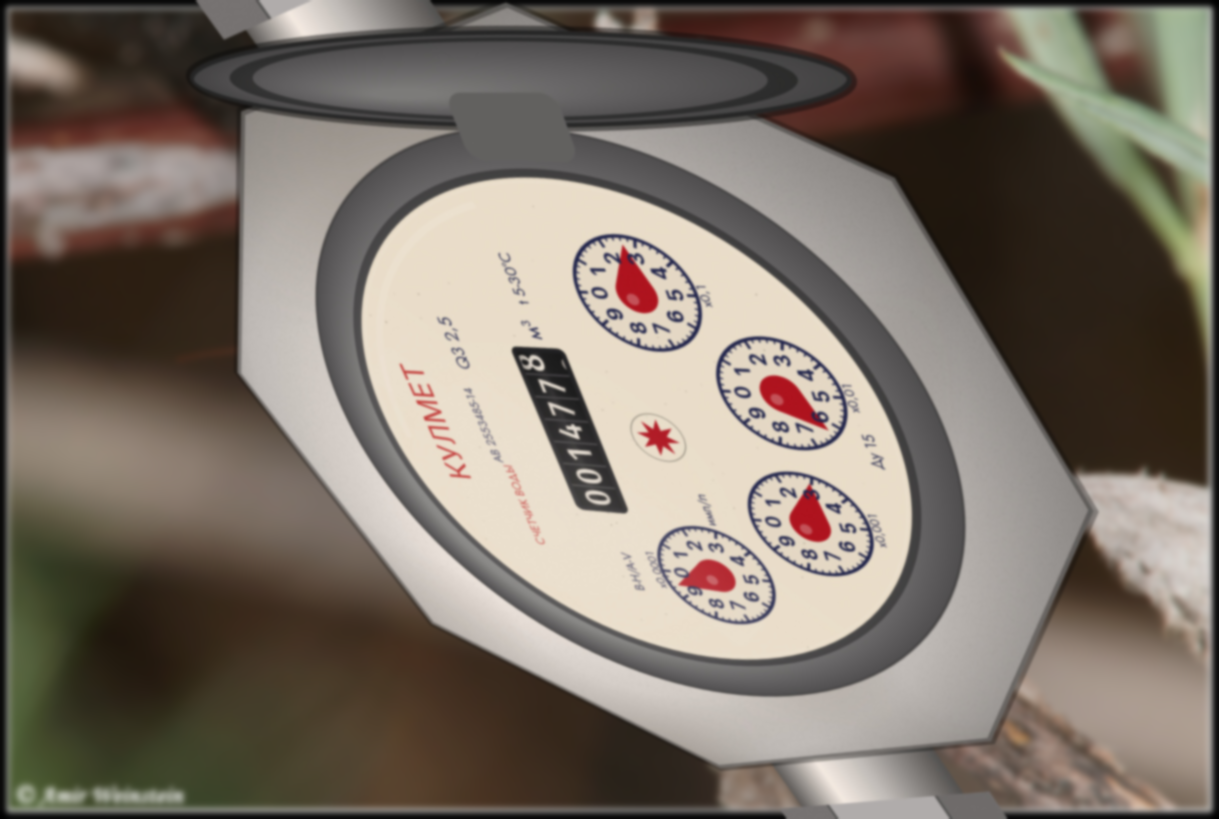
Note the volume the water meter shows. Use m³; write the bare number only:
14778.2629
